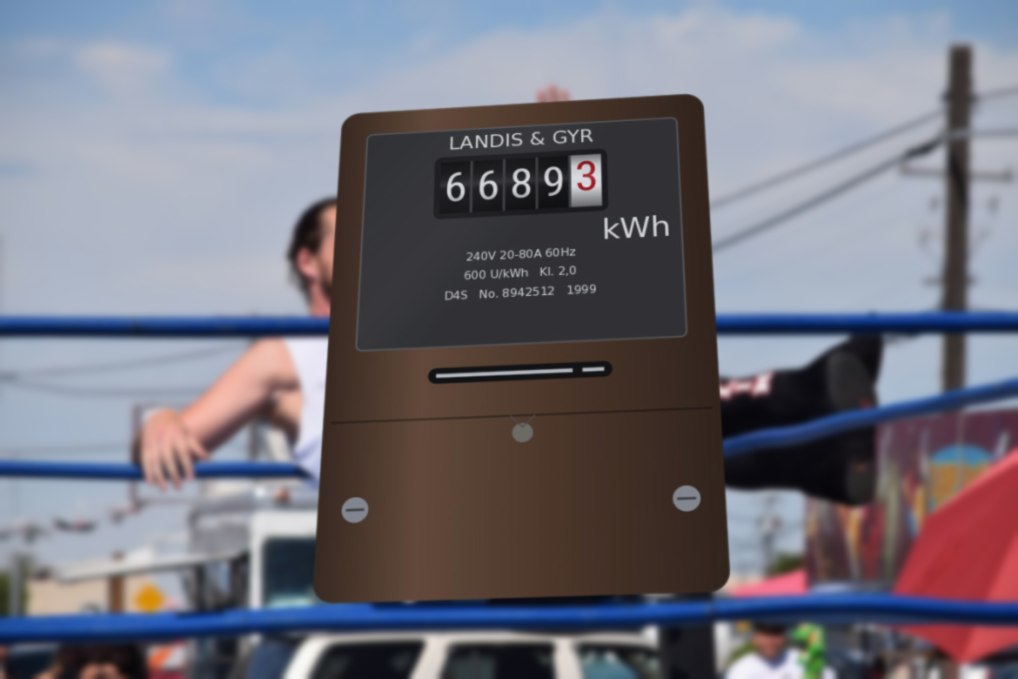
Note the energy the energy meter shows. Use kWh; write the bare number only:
6689.3
